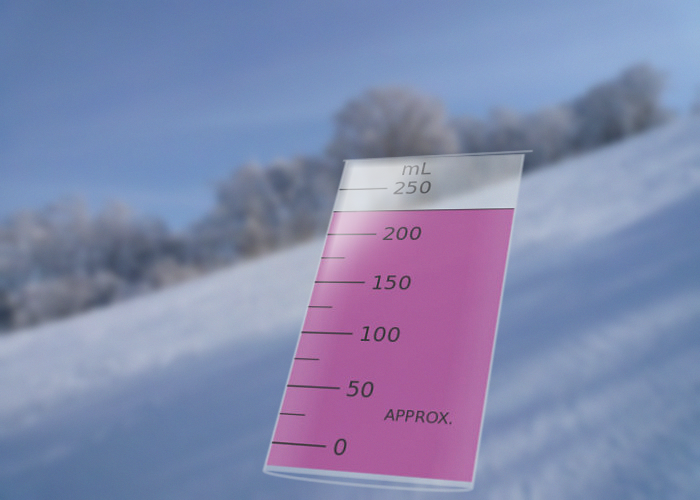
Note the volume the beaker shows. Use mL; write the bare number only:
225
